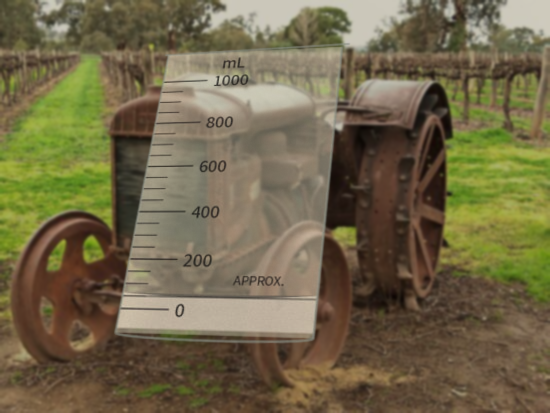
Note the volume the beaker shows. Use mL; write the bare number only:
50
